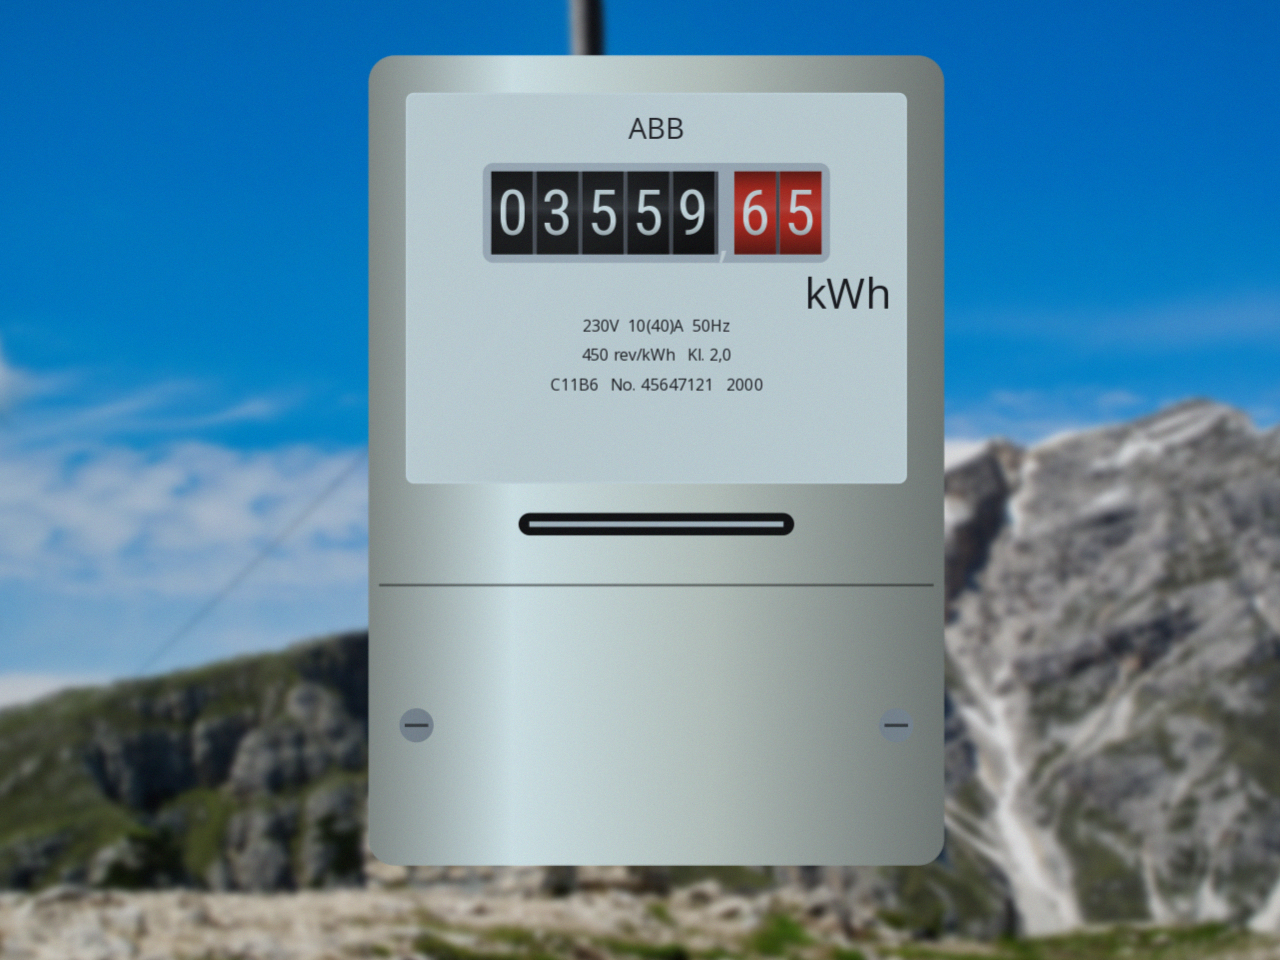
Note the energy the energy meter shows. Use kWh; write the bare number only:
3559.65
